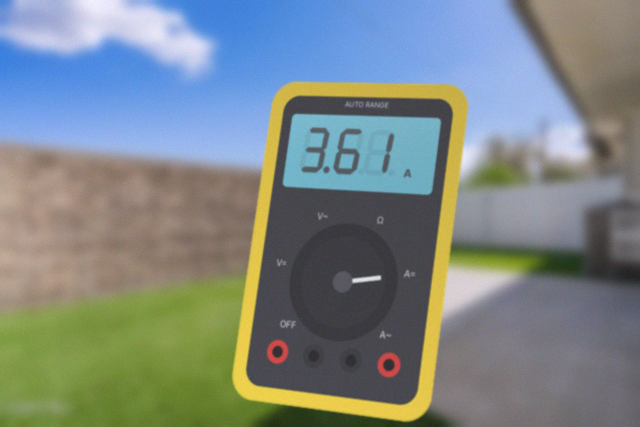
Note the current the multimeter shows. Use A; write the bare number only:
3.61
